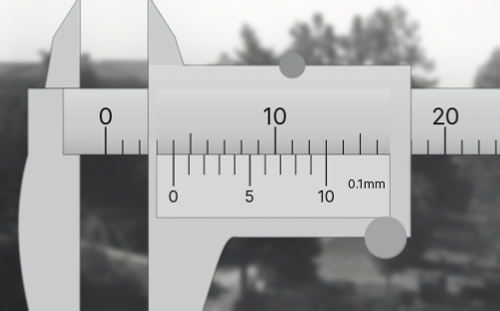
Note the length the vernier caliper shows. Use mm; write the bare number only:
4.0
